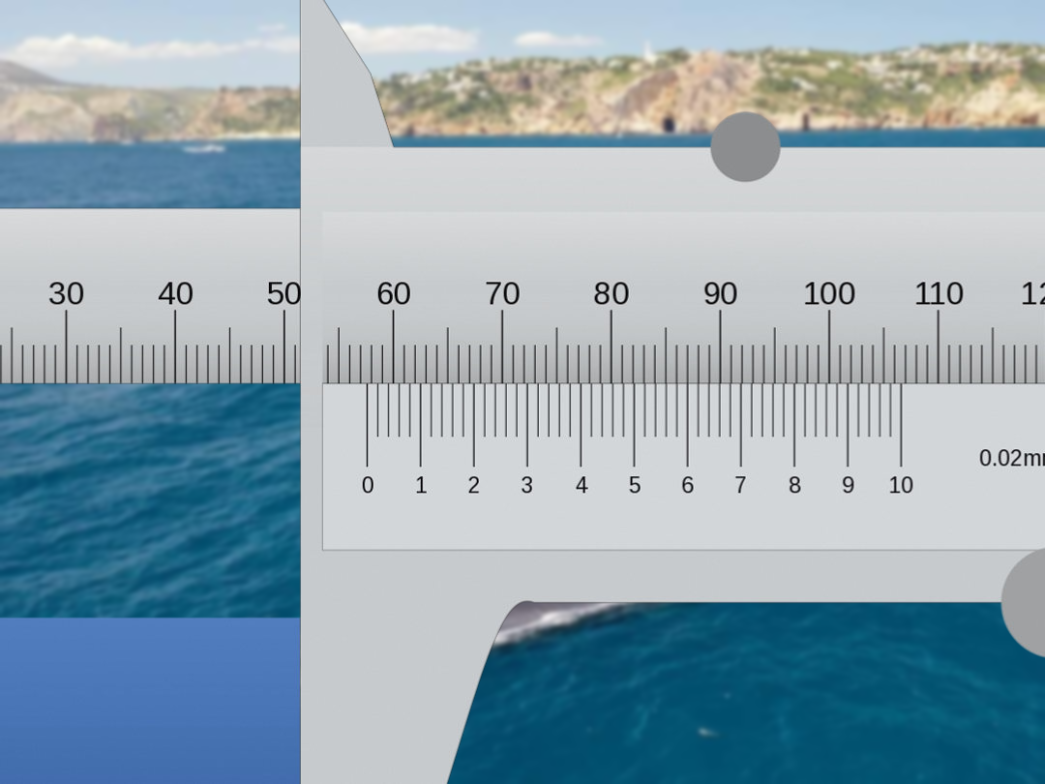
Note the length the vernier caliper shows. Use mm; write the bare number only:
57.6
